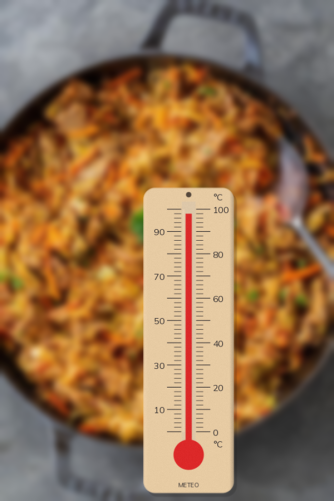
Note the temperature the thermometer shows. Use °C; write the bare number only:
98
